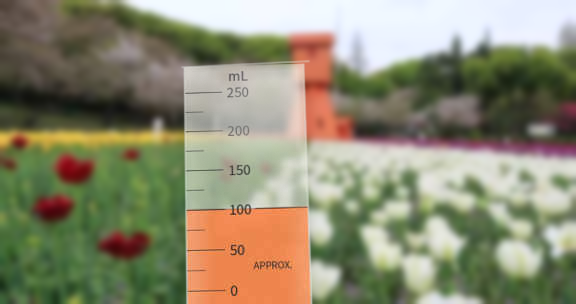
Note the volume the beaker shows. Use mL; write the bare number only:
100
